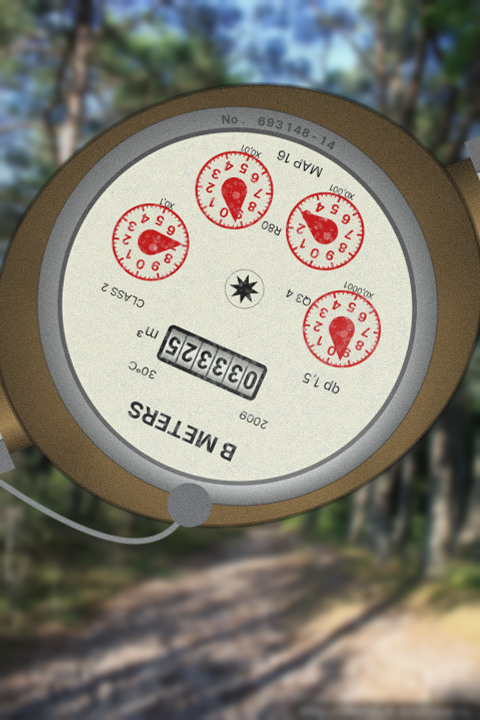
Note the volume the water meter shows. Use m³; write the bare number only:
33325.6929
